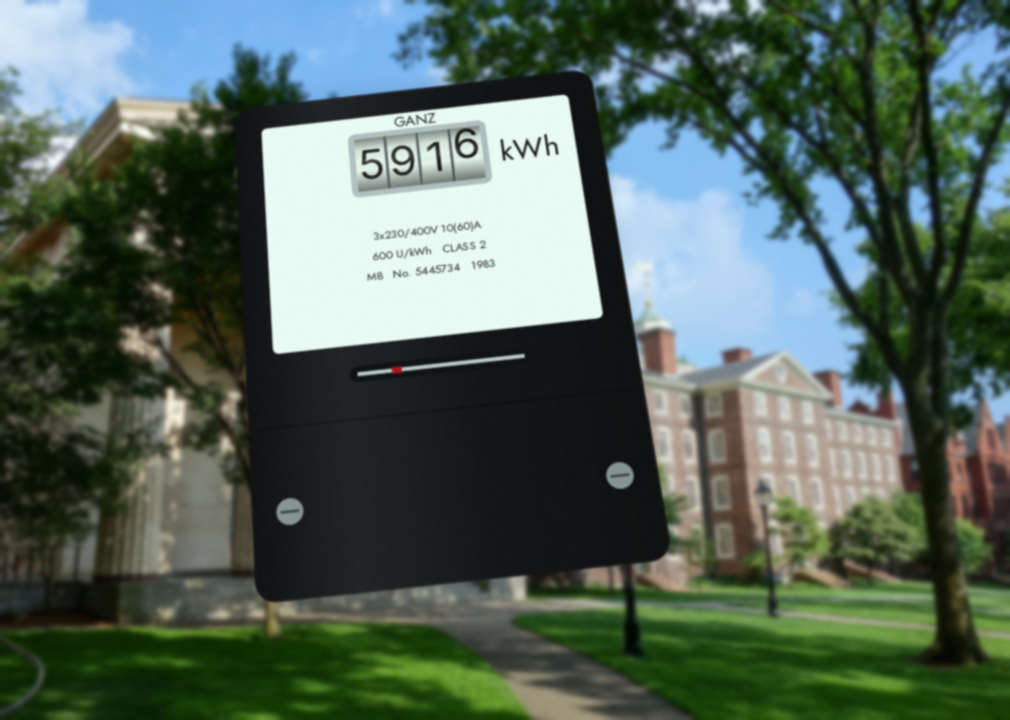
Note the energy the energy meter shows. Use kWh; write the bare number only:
5916
